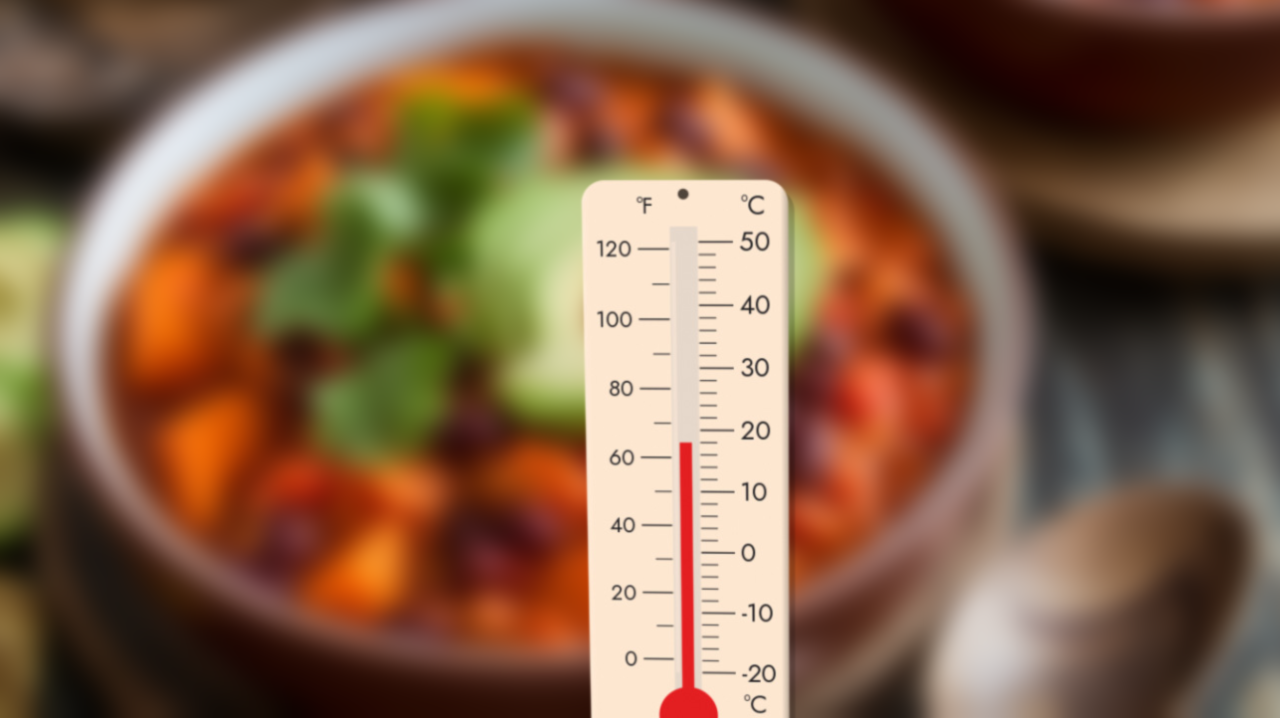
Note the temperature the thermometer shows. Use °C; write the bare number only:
18
